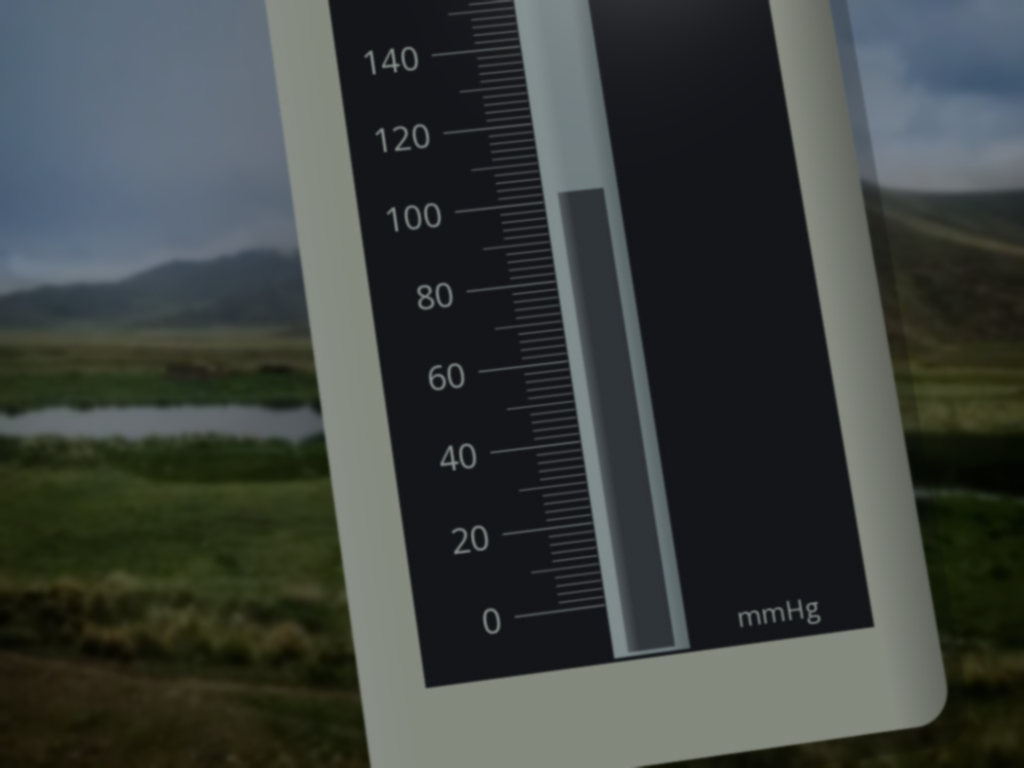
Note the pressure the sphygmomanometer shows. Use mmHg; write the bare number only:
102
